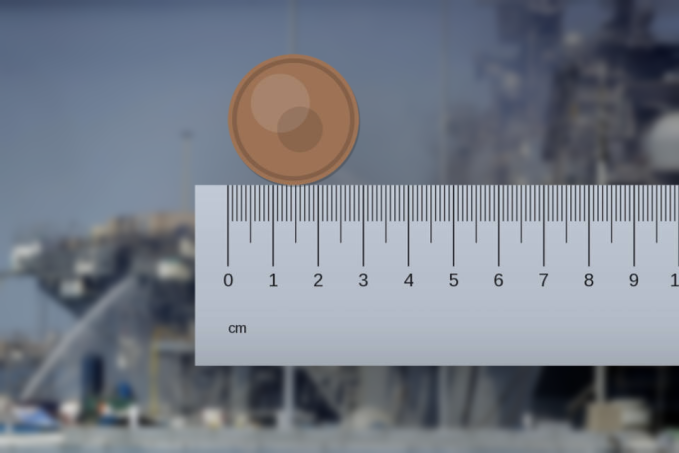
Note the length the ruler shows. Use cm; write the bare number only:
2.9
